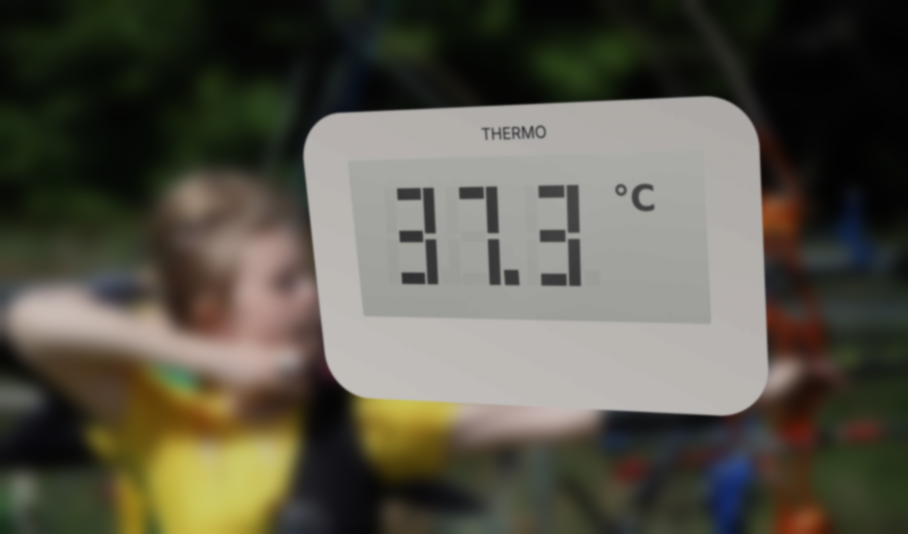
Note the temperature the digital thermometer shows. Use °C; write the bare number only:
37.3
